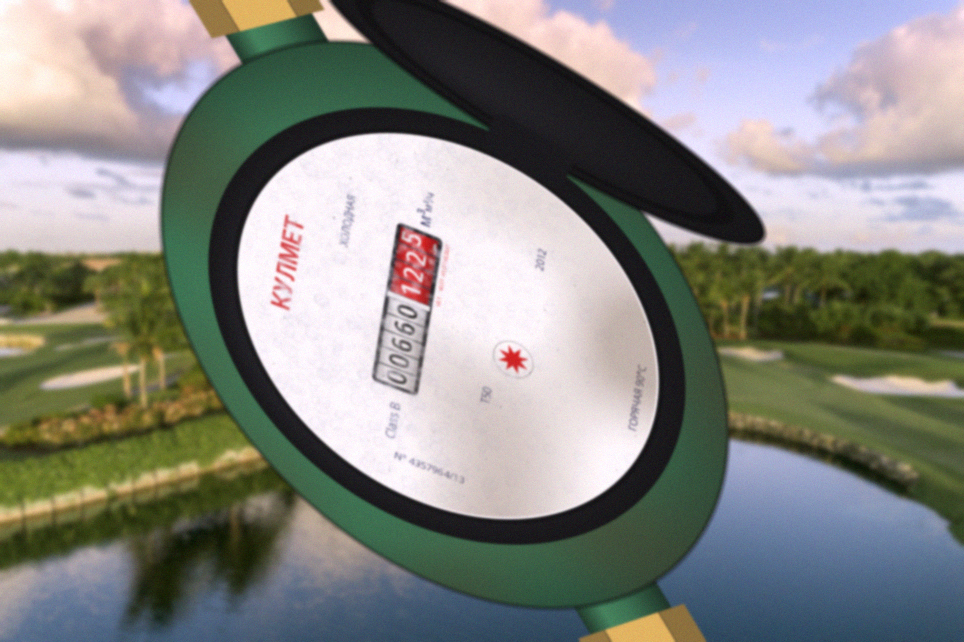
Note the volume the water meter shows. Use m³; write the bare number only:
660.1225
